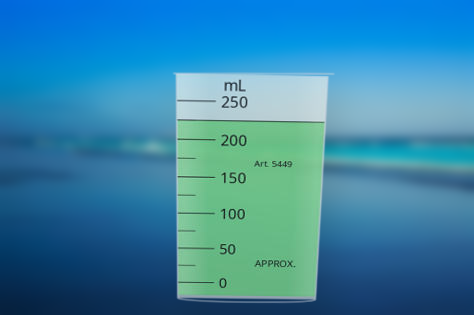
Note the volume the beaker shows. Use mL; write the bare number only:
225
